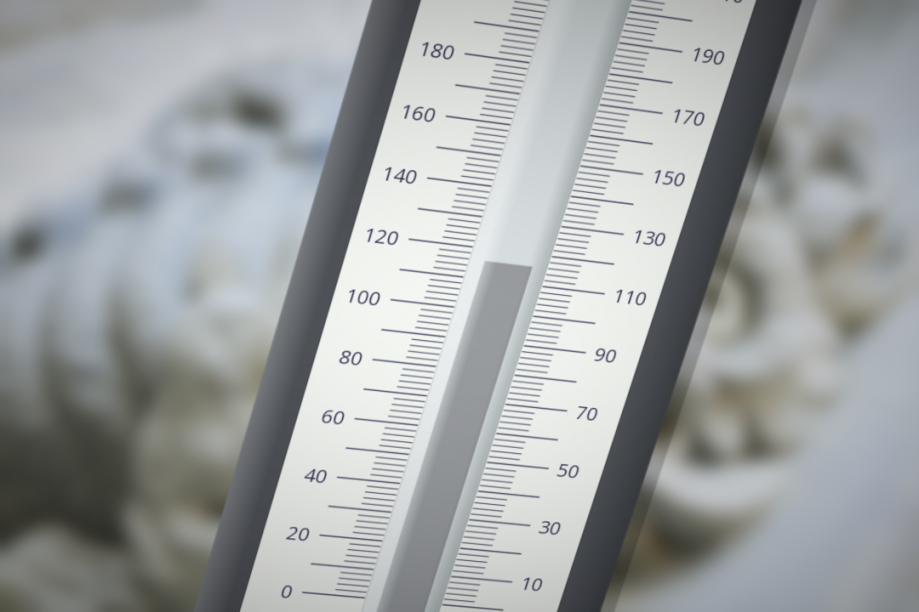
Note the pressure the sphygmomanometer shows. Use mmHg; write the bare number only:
116
